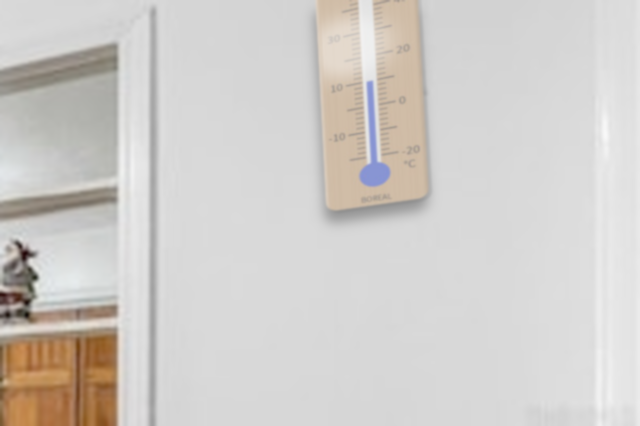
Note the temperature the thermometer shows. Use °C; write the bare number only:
10
